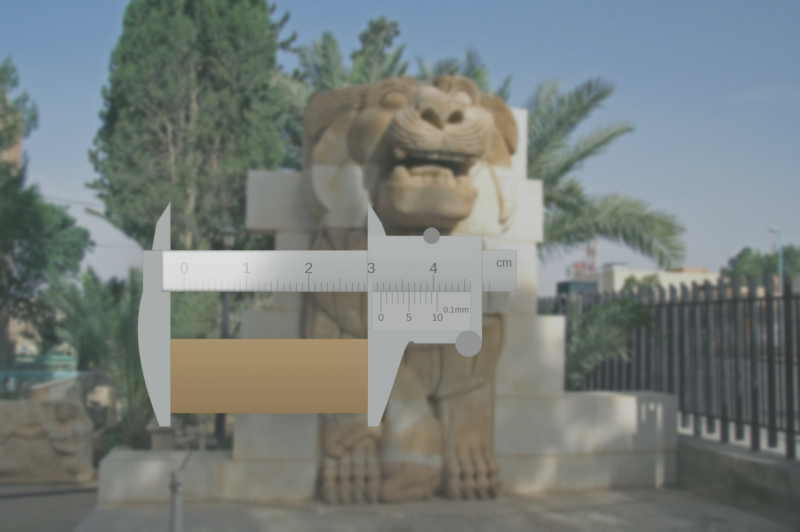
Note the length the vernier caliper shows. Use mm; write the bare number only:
31.6
